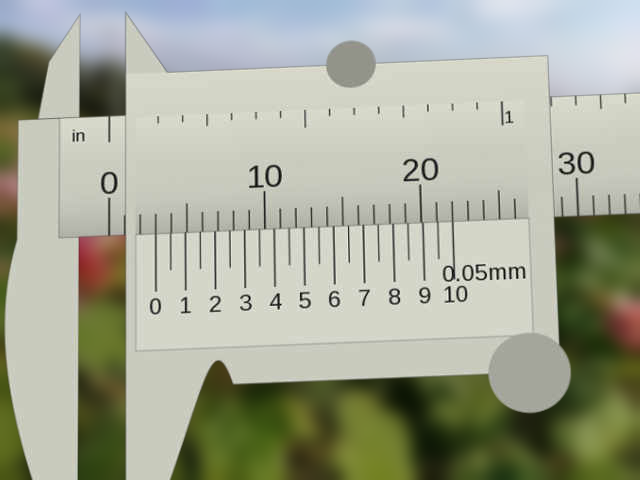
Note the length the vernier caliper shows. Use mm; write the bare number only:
3.0
